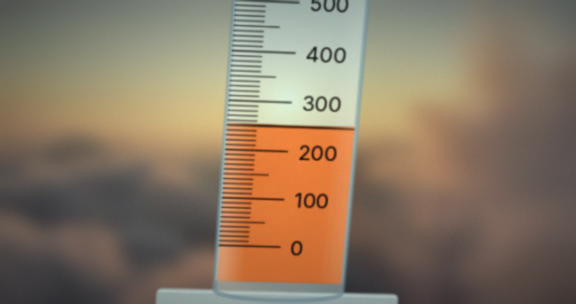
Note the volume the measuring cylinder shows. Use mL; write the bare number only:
250
